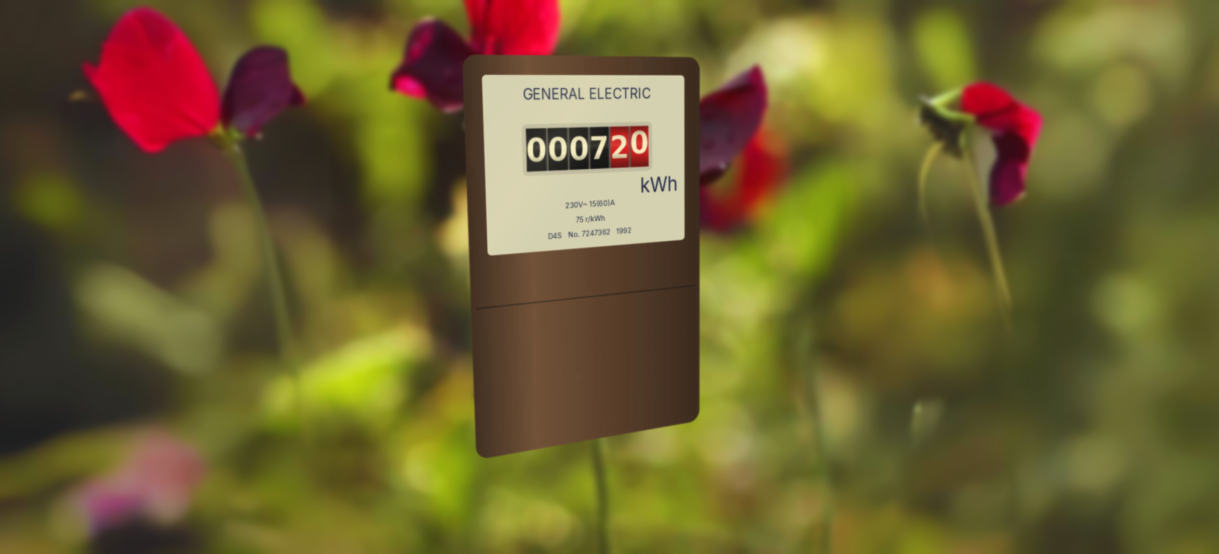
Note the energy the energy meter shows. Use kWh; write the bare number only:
7.20
